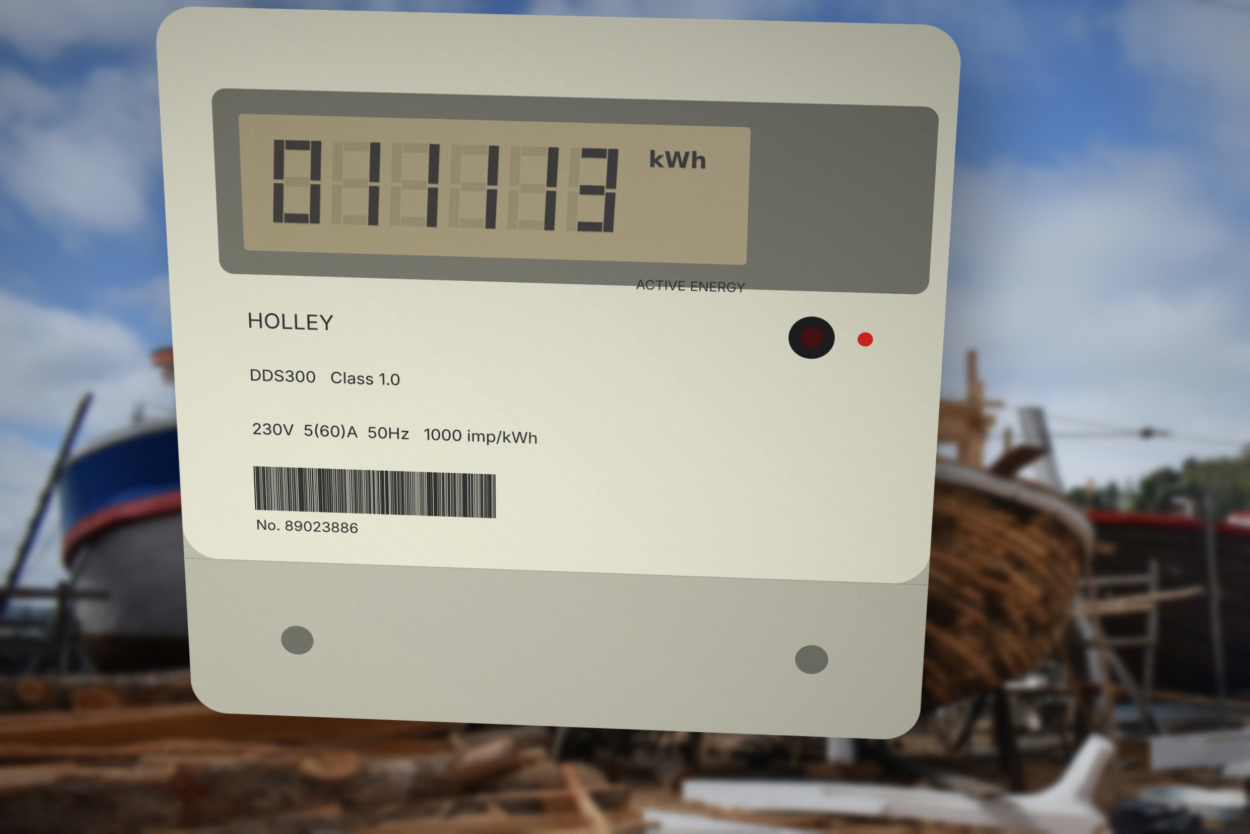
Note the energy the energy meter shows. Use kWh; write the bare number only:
11113
